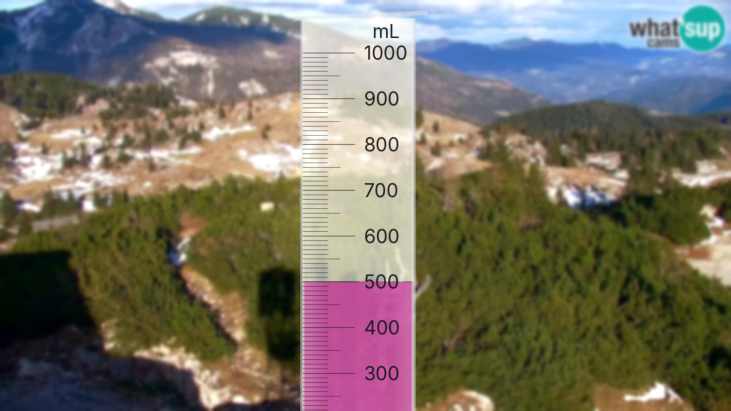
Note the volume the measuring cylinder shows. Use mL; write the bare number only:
500
